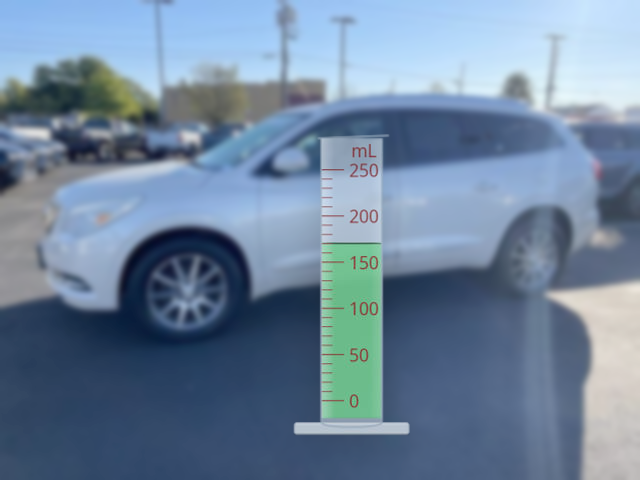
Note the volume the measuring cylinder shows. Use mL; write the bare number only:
170
